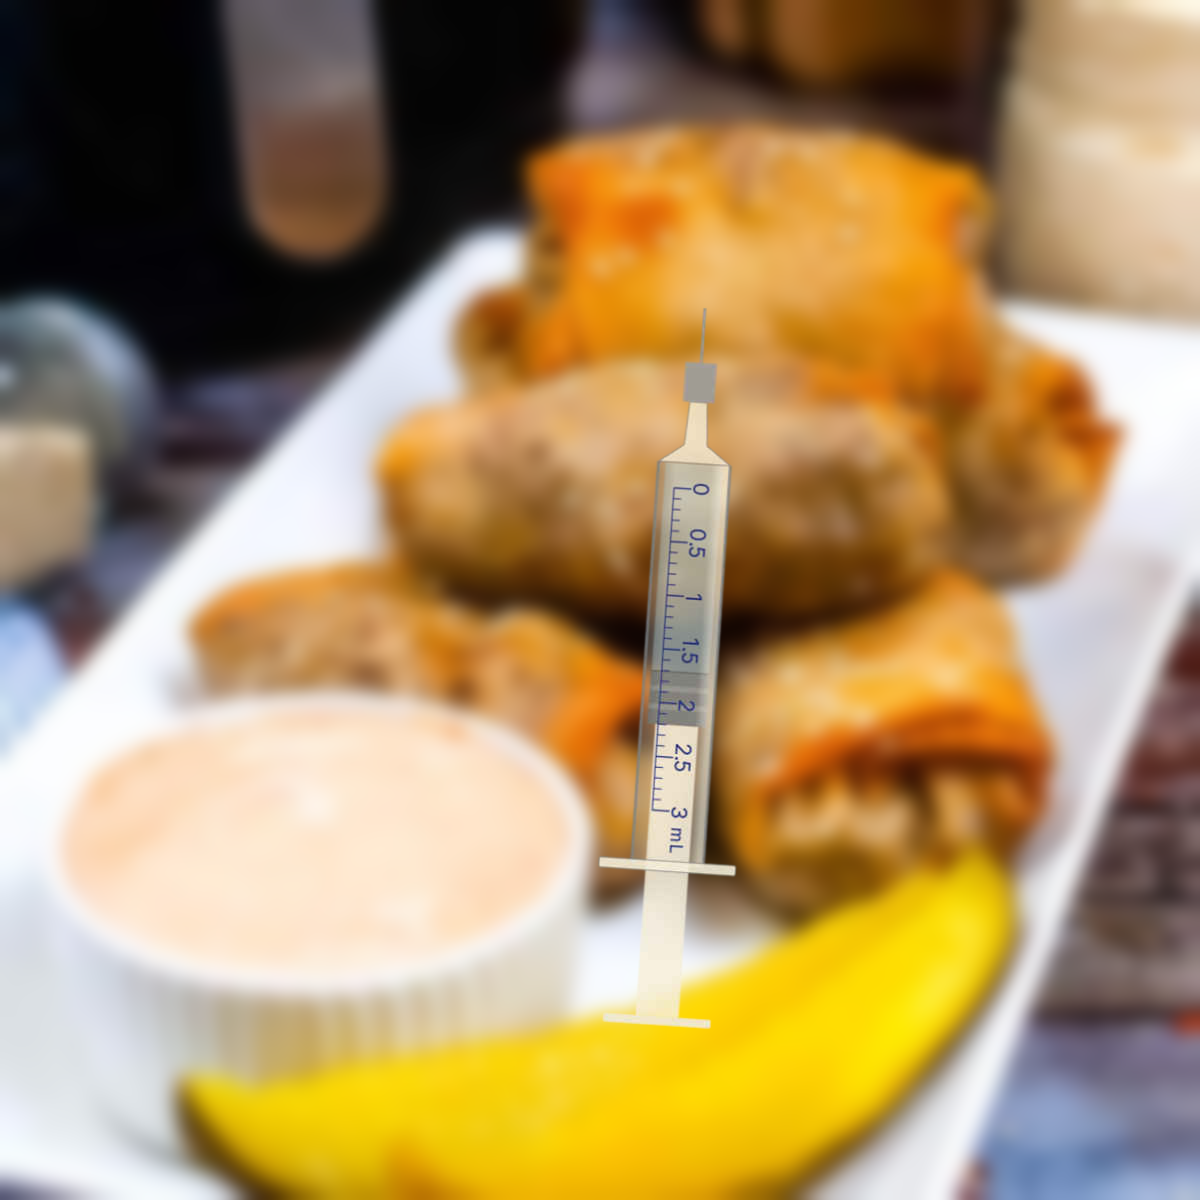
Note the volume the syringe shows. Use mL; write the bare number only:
1.7
